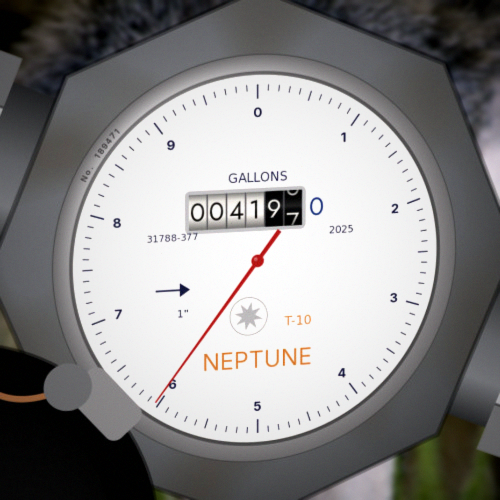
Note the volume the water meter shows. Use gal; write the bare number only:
41966.0
